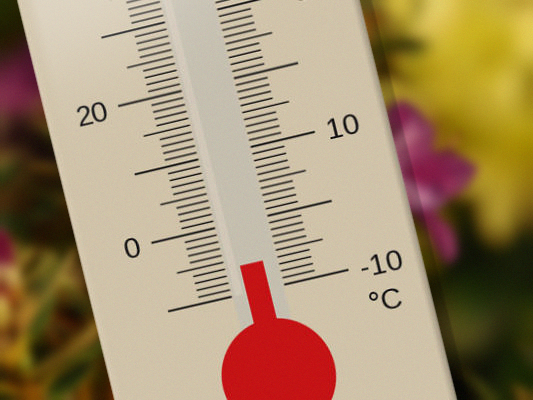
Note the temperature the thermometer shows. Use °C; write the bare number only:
-6
